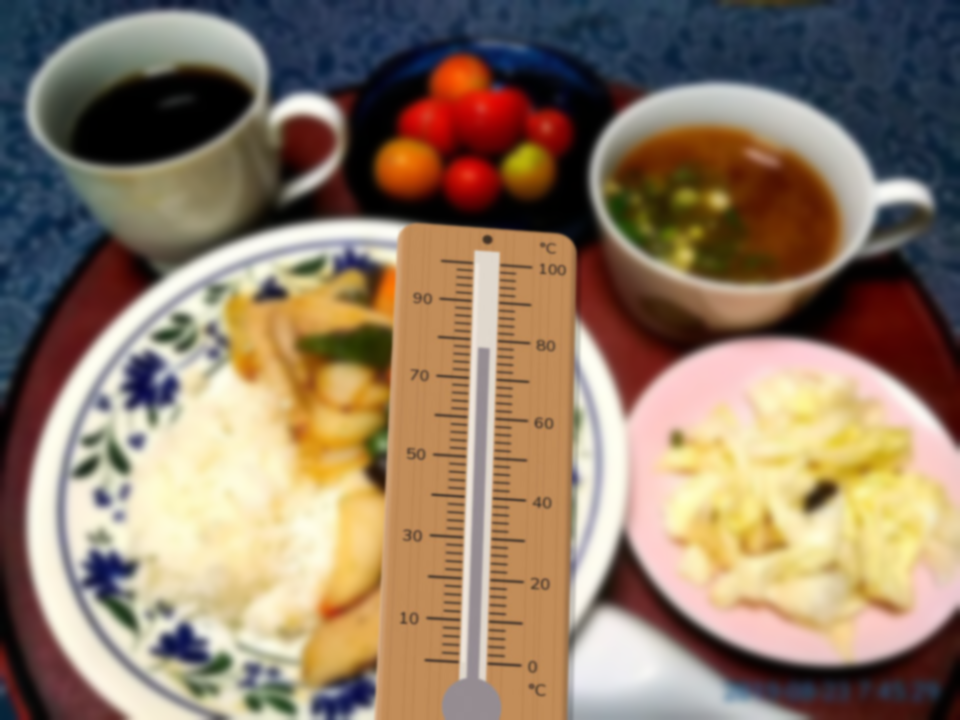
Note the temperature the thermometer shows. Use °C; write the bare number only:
78
